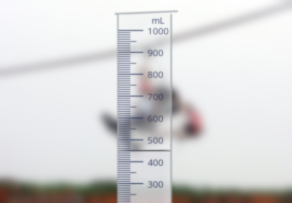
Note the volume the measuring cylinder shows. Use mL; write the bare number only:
450
